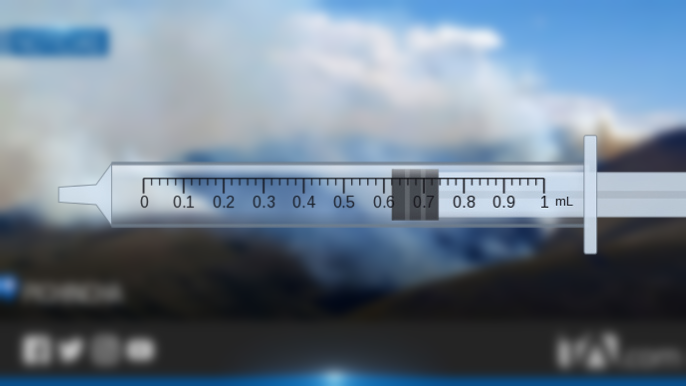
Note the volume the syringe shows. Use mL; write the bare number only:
0.62
